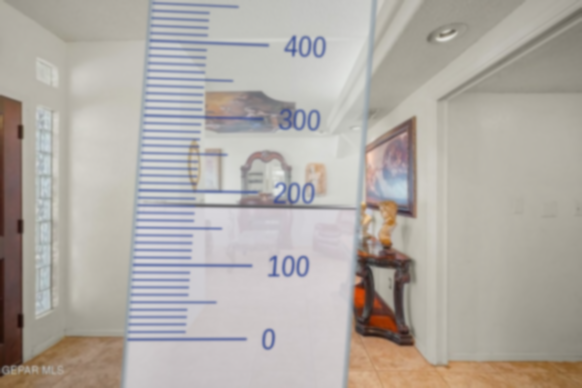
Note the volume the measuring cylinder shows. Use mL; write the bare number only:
180
